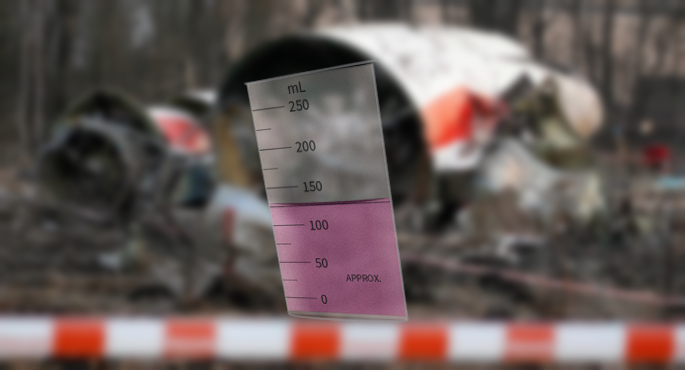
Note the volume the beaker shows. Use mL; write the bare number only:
125
